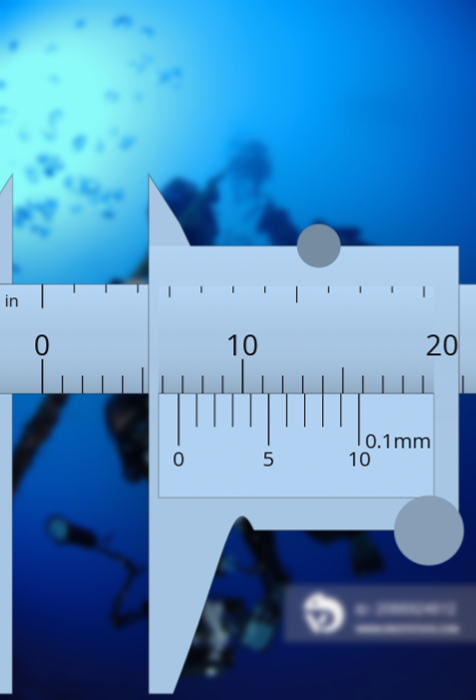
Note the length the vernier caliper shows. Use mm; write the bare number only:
6.8
